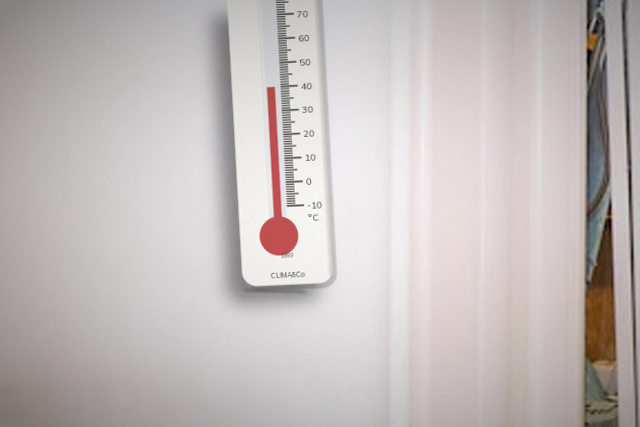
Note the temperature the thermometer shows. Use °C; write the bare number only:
40
